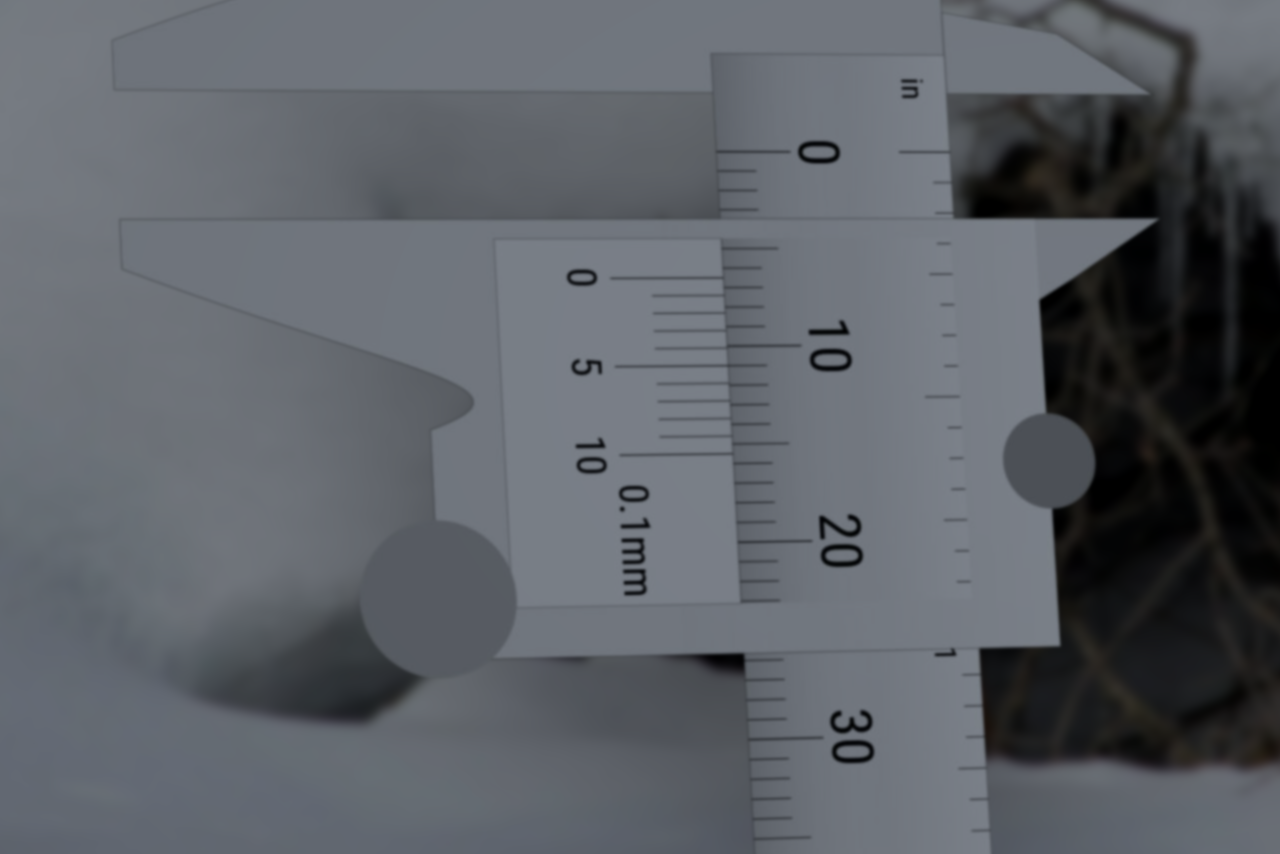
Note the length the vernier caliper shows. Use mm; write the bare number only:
6.5
